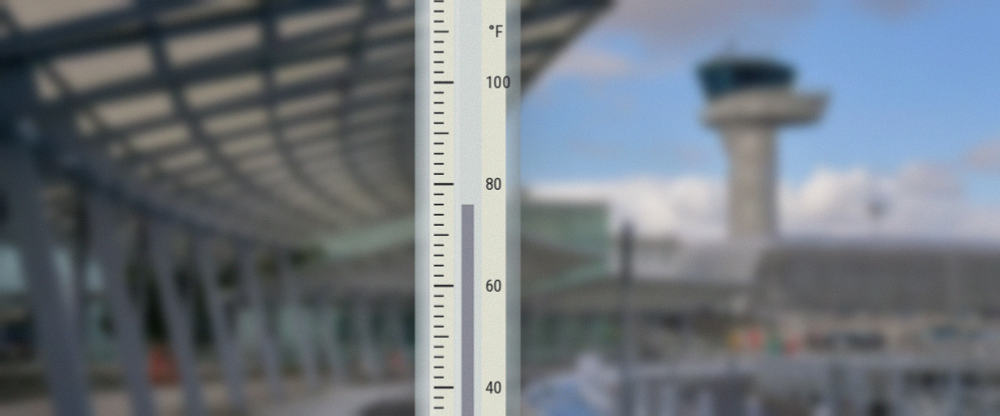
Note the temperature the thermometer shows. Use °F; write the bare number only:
76
